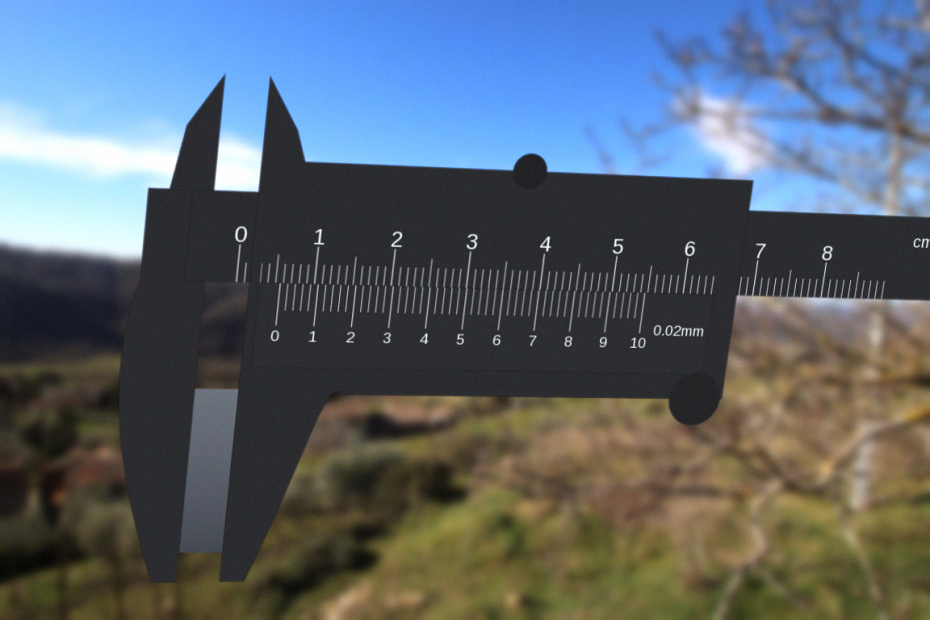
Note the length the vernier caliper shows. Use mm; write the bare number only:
5.6
